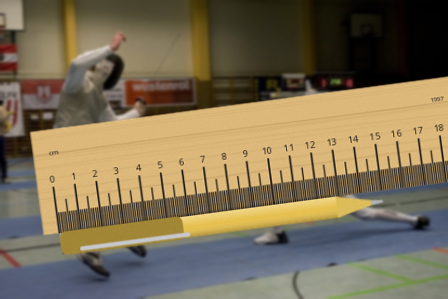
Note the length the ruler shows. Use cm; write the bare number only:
15
